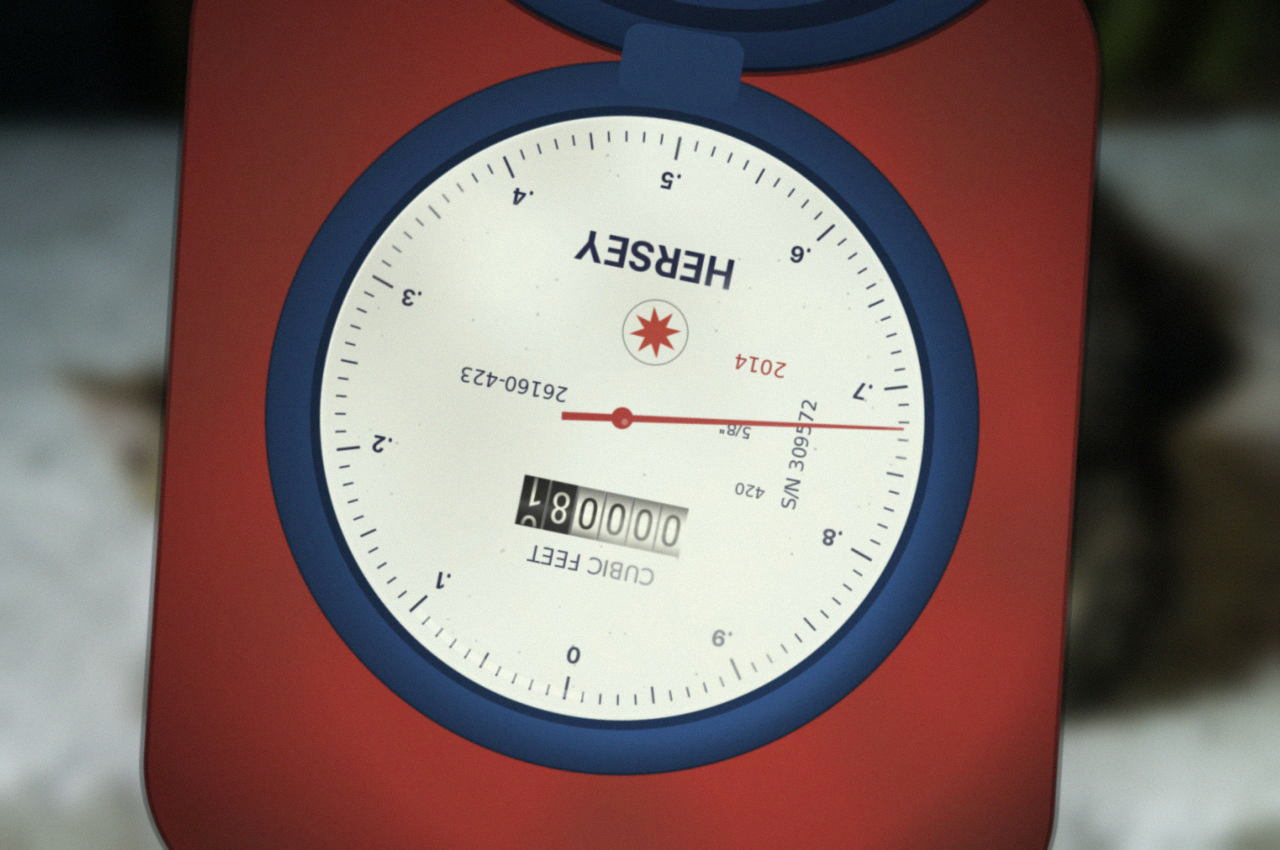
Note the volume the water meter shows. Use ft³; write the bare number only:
80.72
